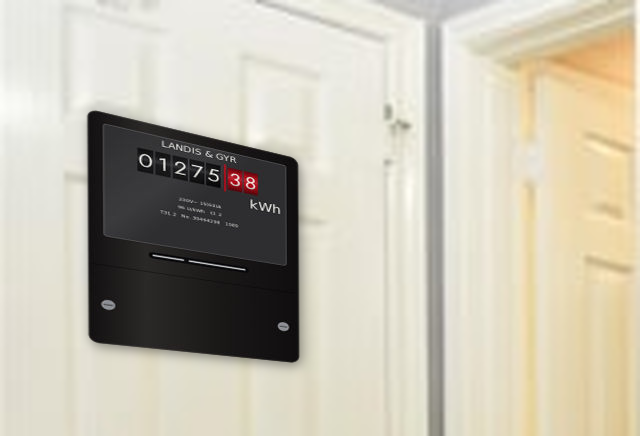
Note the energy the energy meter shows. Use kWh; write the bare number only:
1275.38
